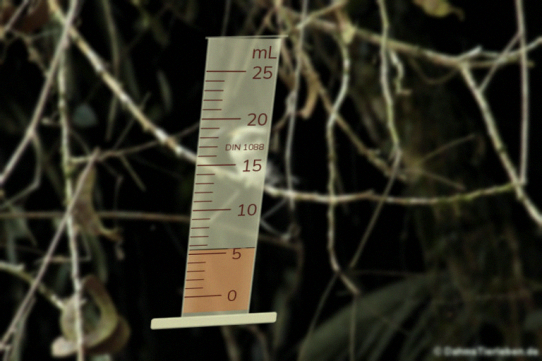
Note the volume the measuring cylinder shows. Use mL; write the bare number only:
5.5
